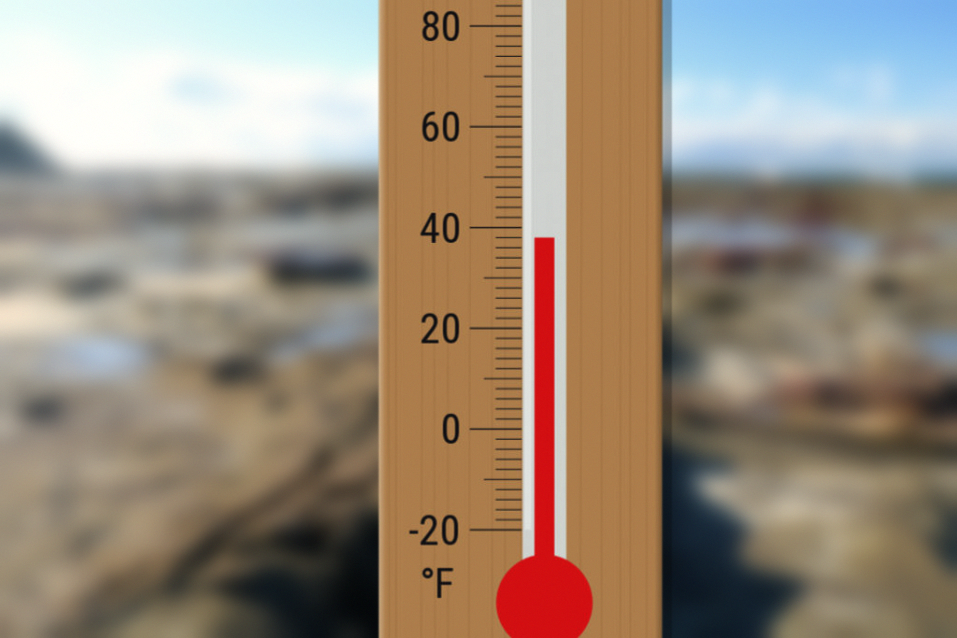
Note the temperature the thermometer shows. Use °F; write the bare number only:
38
